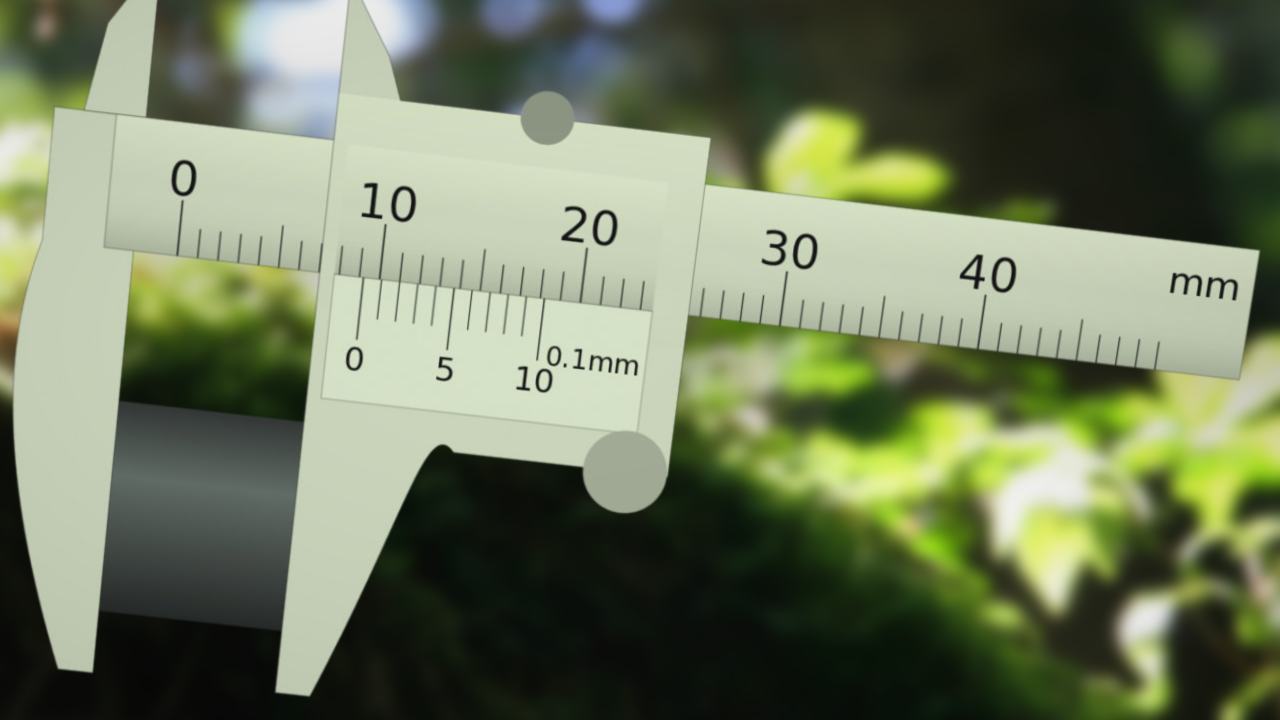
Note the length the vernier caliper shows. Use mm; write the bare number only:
9.2
